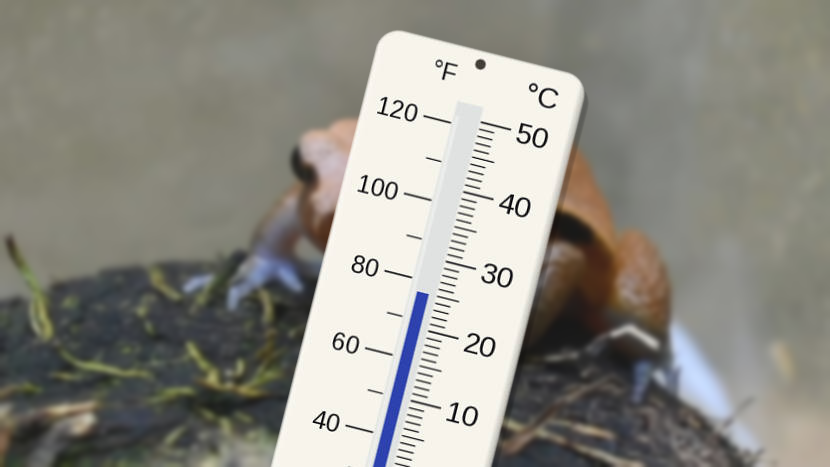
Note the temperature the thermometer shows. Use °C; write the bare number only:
25
